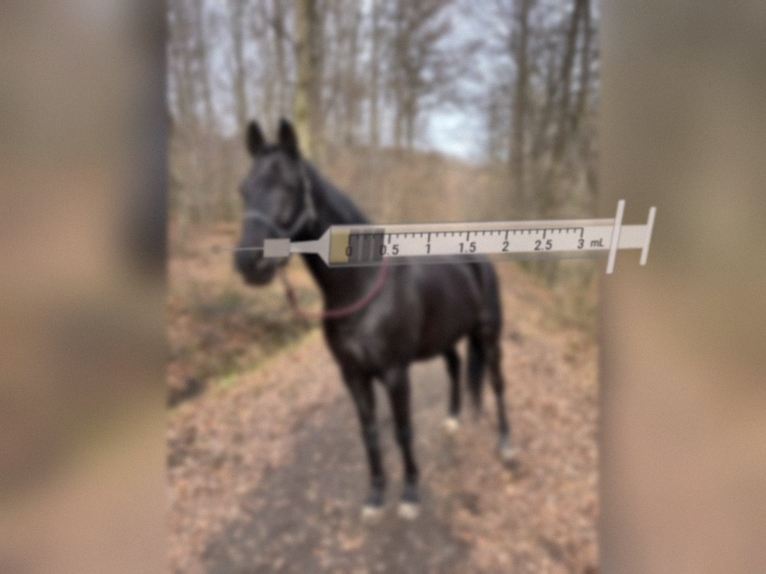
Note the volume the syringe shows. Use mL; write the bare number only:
0
